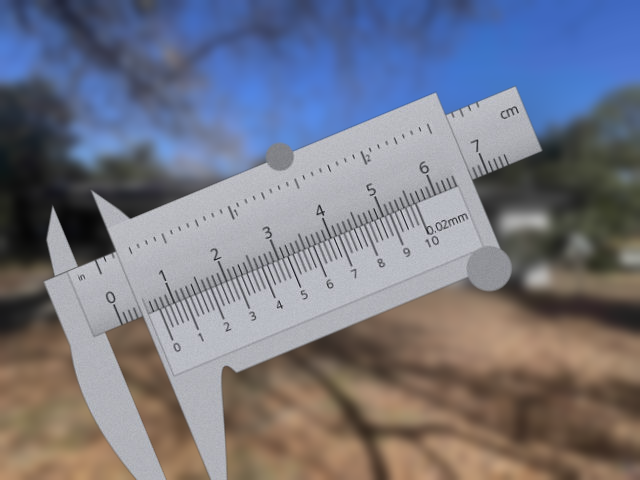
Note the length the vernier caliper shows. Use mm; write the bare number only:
7.2
